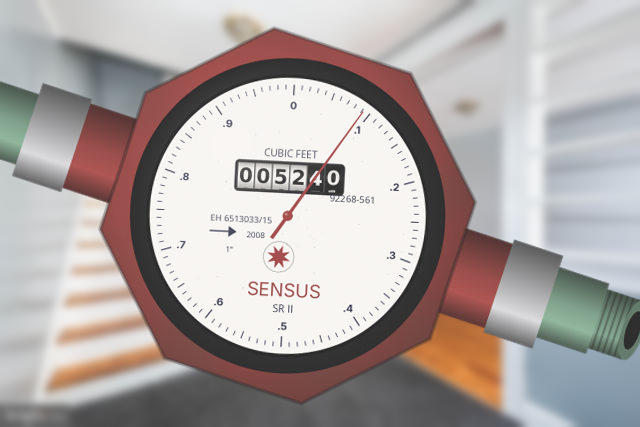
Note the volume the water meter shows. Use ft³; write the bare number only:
5240.09
